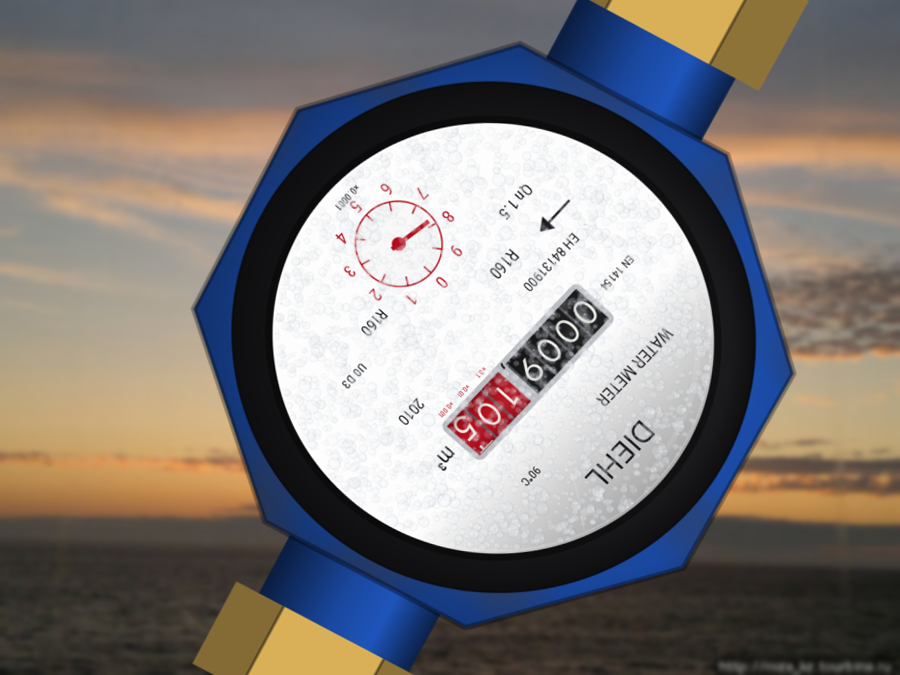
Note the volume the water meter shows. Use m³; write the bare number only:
9.1047
